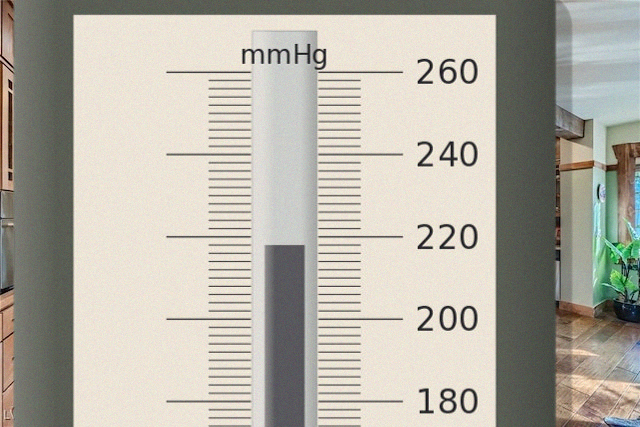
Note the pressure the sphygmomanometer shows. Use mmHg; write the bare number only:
218
